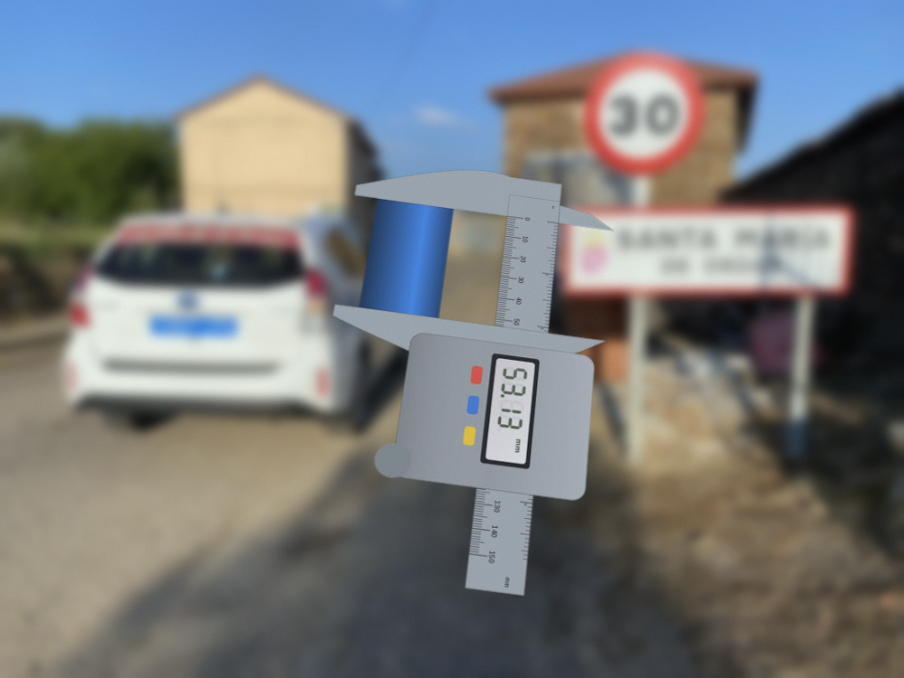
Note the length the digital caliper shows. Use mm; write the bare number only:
53.13
